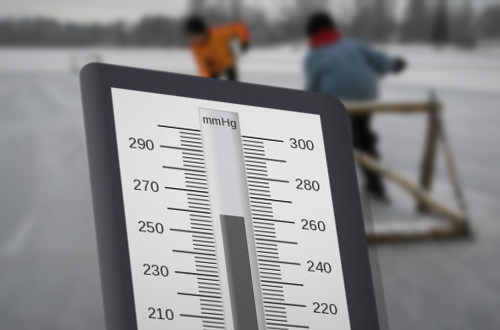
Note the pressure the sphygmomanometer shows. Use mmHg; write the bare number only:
260
